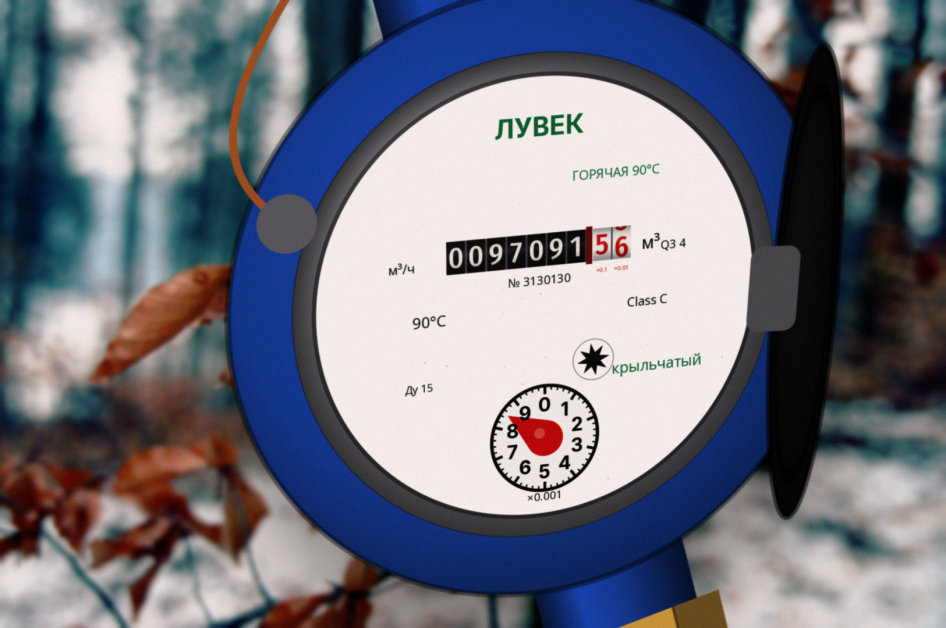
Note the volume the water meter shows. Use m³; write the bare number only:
97091.558
